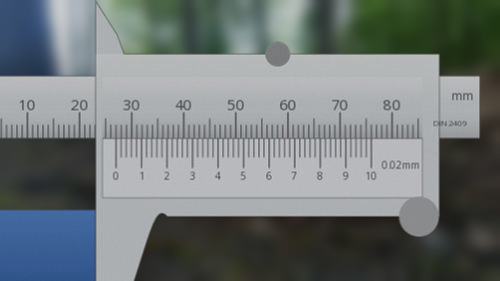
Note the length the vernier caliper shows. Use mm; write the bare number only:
27.0
